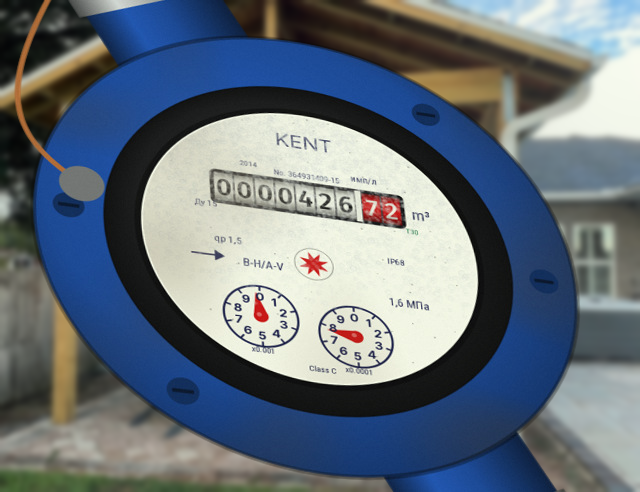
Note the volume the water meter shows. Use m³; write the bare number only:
426.7197
